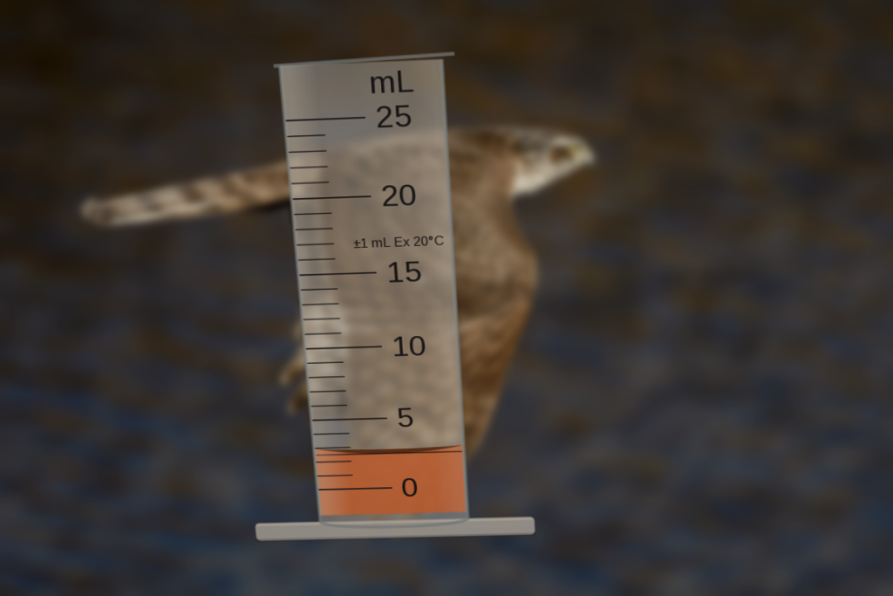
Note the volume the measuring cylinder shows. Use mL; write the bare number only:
2.5
